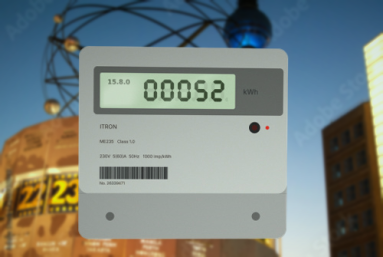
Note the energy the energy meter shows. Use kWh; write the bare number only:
52
